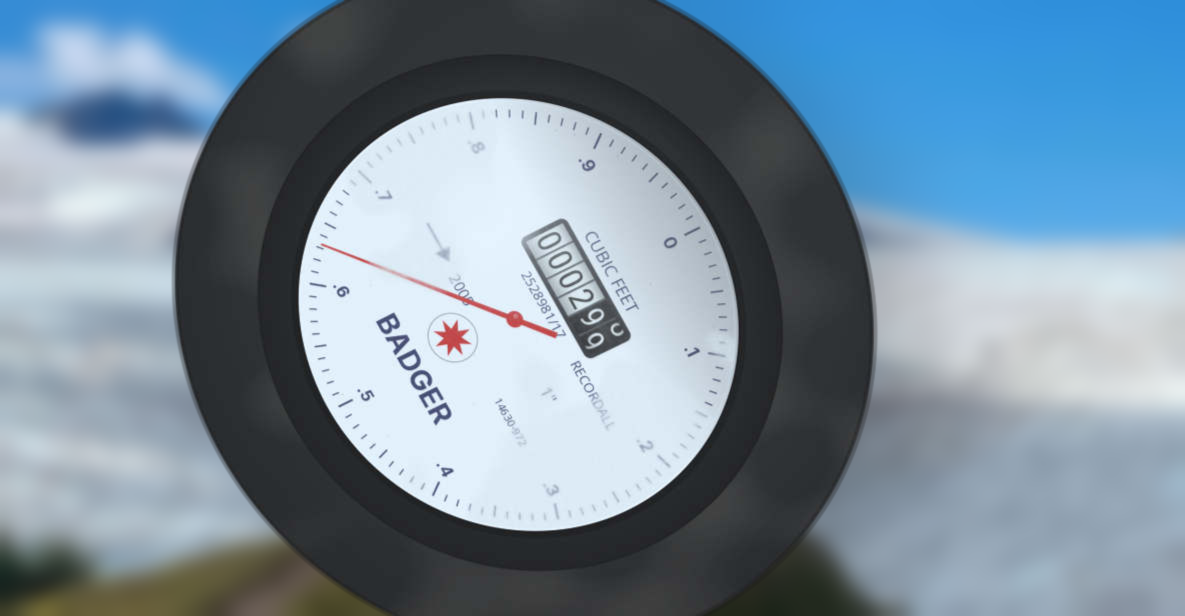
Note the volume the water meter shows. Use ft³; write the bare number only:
298.63
